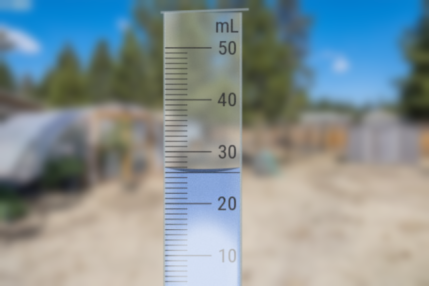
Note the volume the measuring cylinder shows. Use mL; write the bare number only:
26
